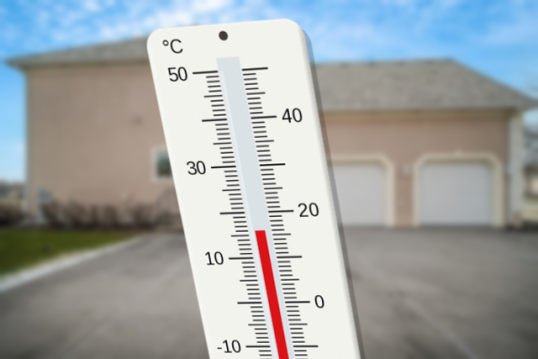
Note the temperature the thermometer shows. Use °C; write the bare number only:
16
